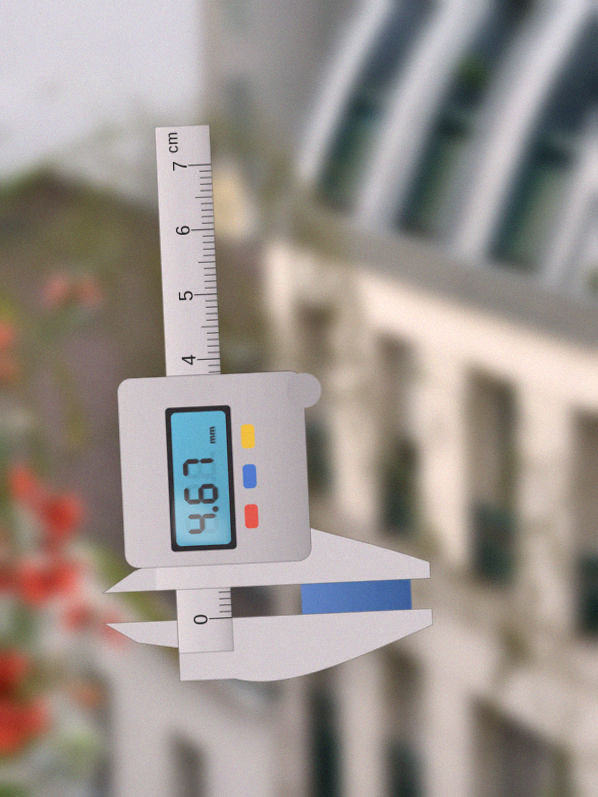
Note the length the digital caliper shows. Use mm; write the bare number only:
4.67
